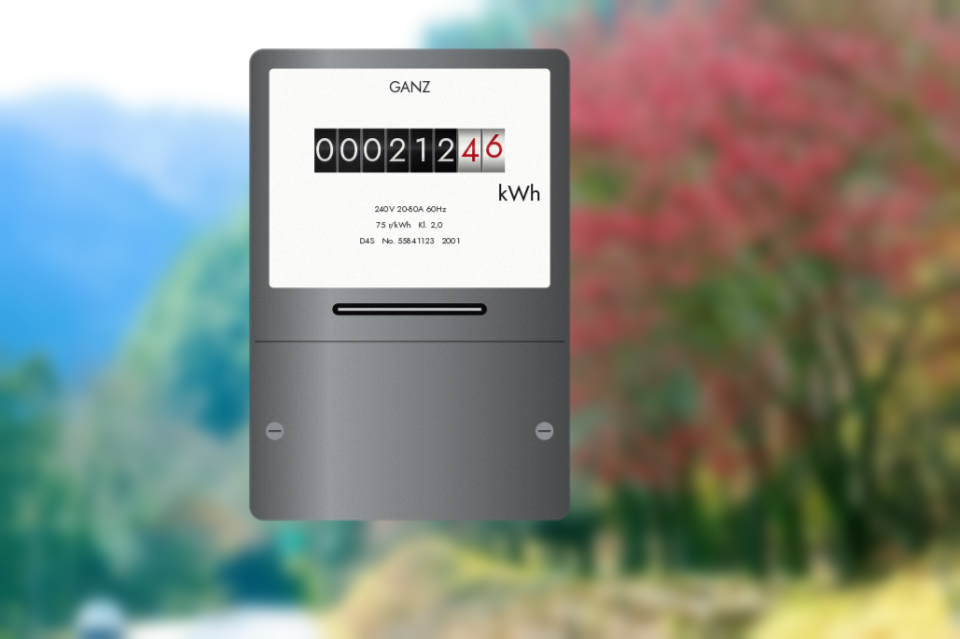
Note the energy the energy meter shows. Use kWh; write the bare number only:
212.46
